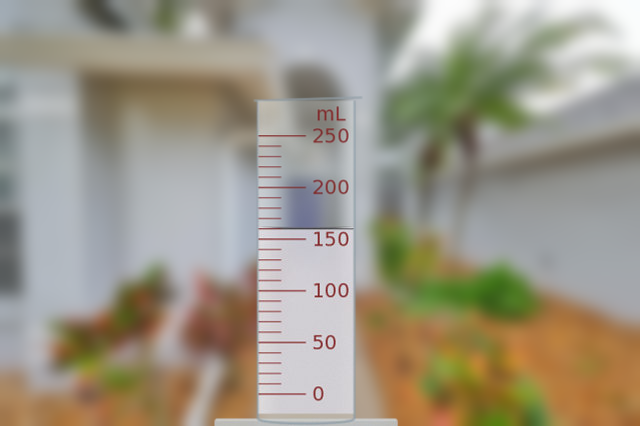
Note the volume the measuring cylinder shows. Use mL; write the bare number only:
160
